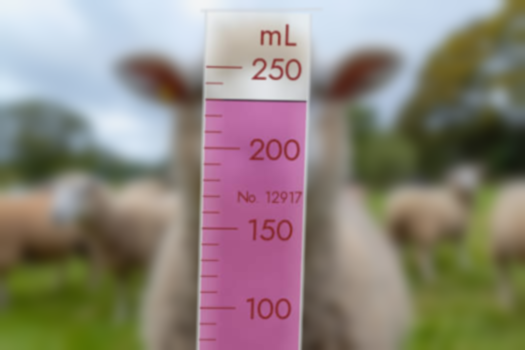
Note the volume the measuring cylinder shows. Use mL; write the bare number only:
230
